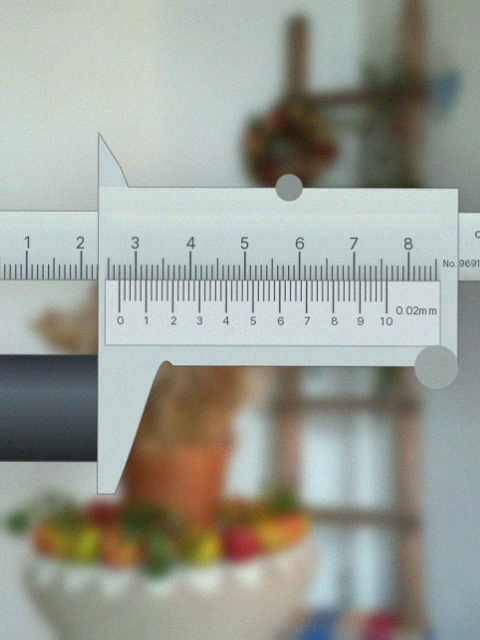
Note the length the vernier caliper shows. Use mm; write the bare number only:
27.0
